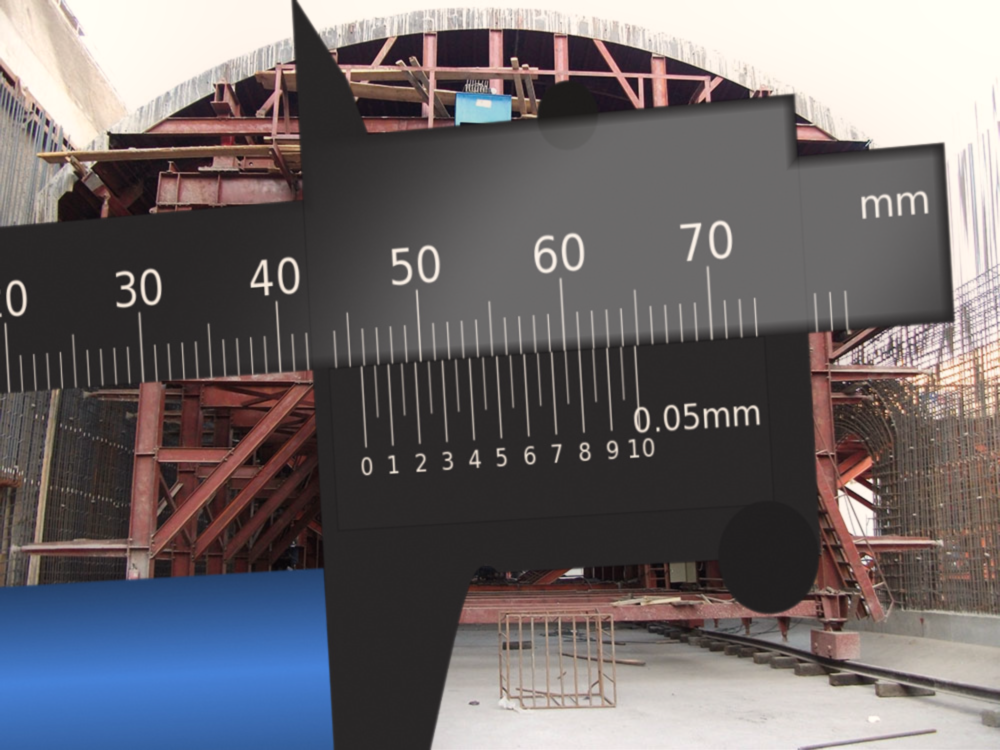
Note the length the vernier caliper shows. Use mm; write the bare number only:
45.8
